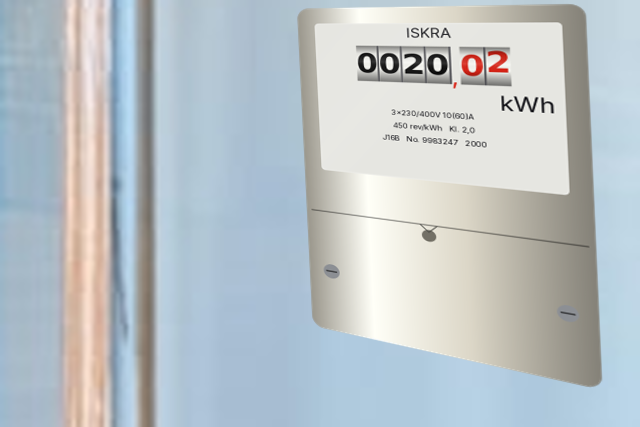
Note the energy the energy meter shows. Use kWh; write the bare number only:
20.02
